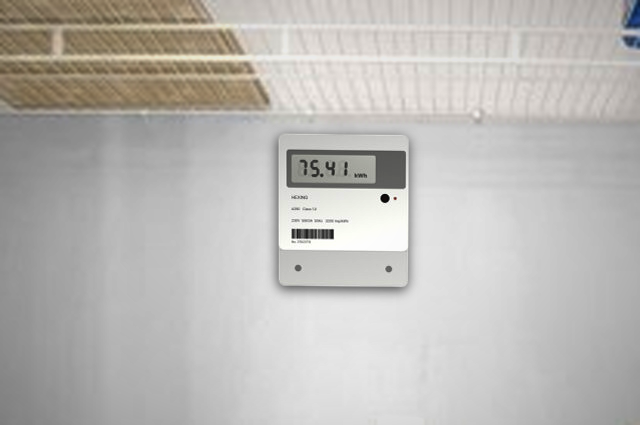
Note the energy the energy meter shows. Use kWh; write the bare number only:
75.41
